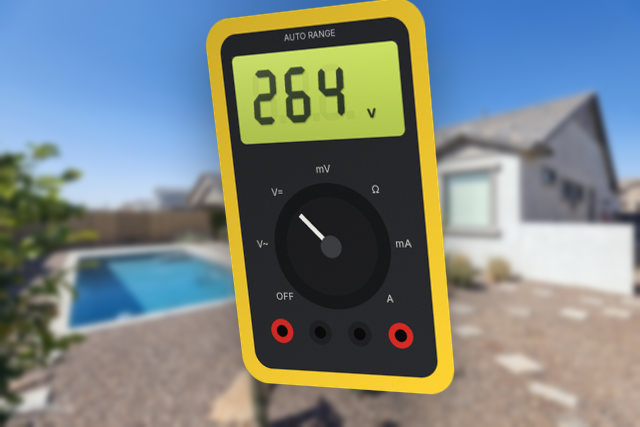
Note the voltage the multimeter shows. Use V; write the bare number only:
264
